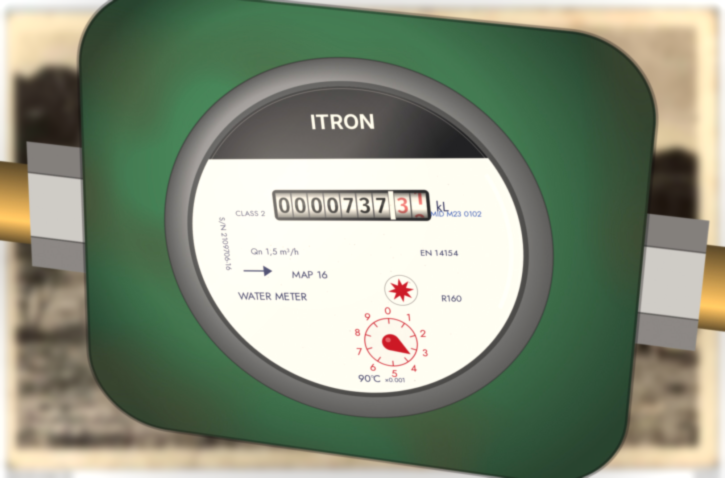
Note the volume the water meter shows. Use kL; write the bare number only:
737.313
